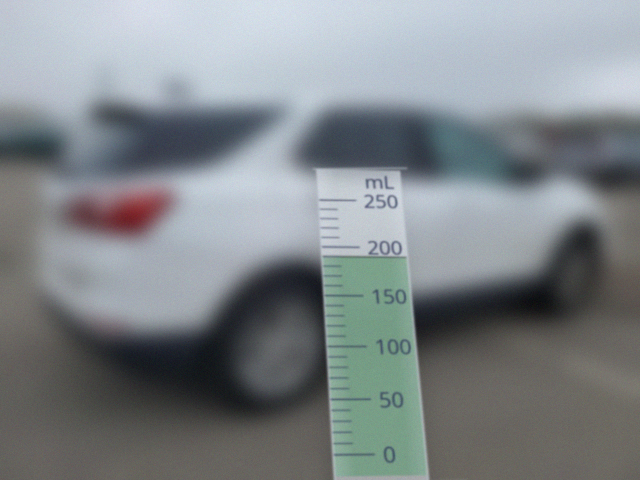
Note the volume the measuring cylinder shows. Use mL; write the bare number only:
190
